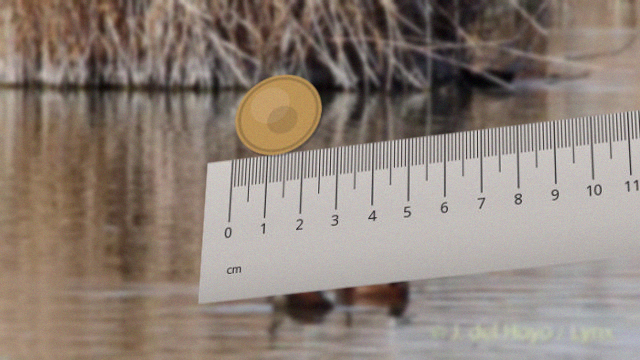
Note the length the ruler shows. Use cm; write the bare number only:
2.5
